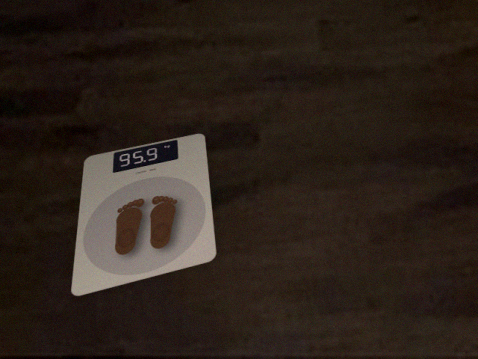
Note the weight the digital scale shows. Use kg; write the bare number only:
95.9
